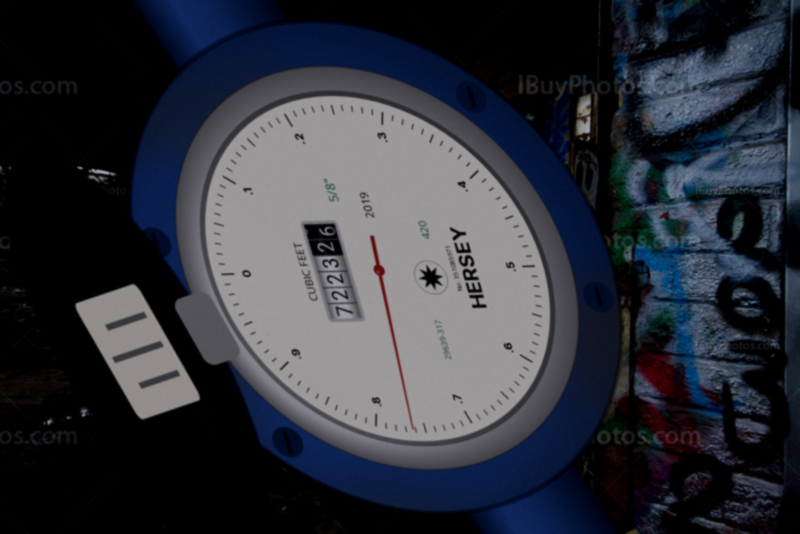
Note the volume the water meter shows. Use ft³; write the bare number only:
722325.76
